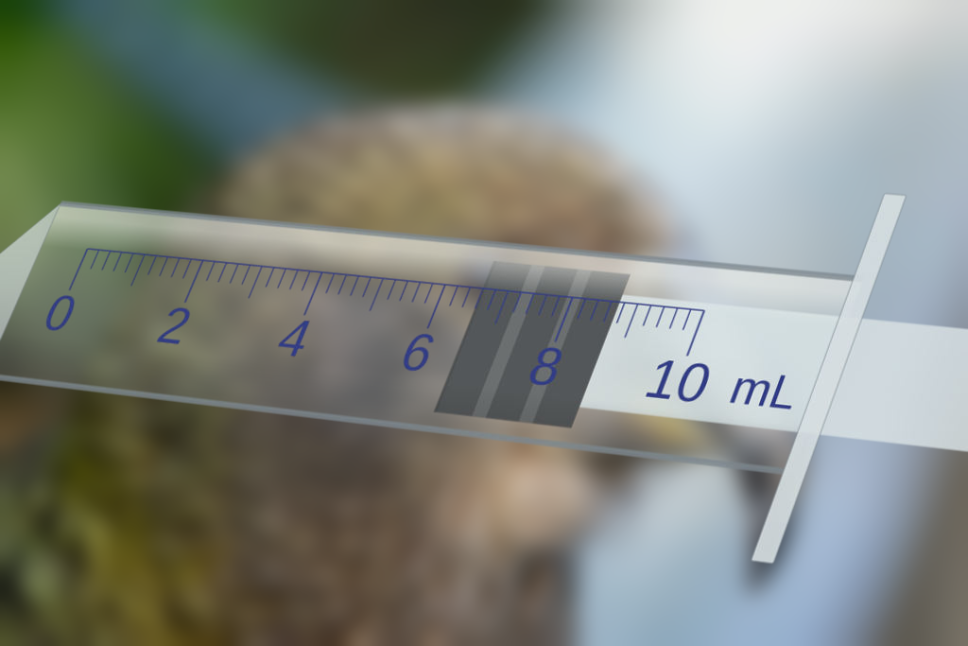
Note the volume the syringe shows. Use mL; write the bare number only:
6.6
